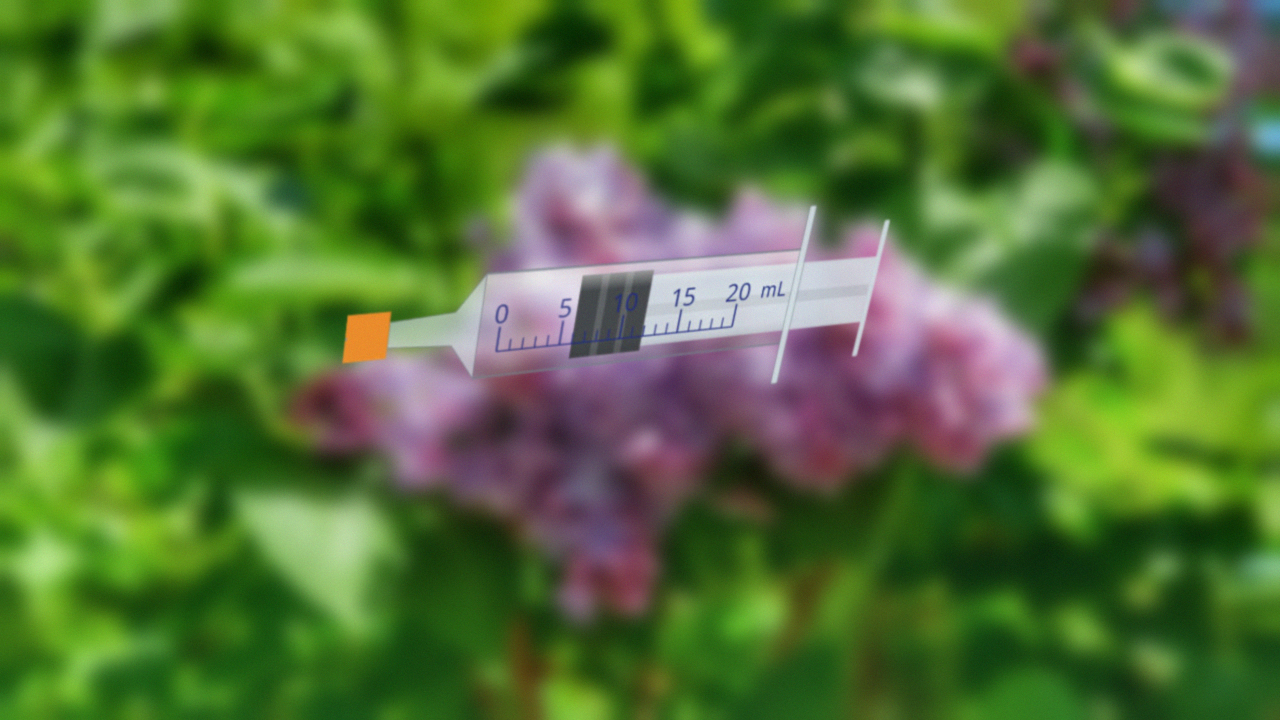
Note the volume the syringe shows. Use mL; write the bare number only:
6
